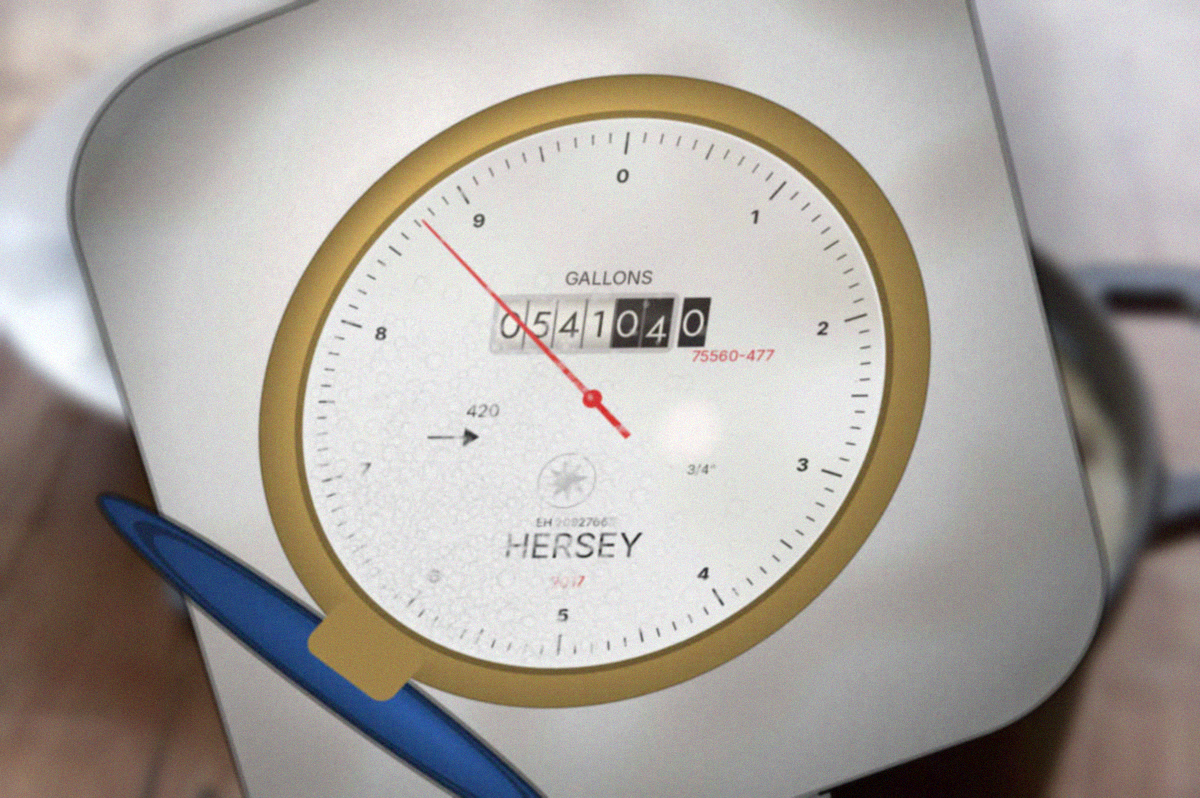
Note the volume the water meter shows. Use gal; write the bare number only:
541038.7
